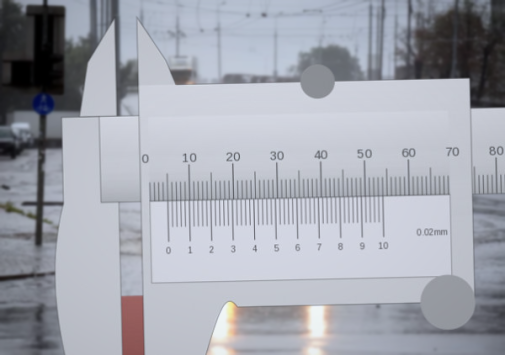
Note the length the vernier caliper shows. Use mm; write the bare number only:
5.0
